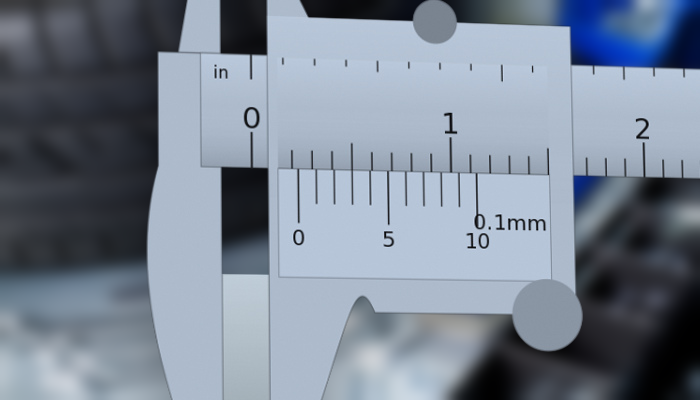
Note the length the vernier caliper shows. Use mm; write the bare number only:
2.3
